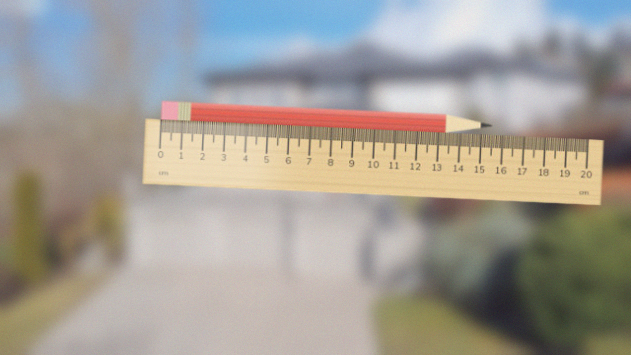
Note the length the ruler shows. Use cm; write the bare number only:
15.5
